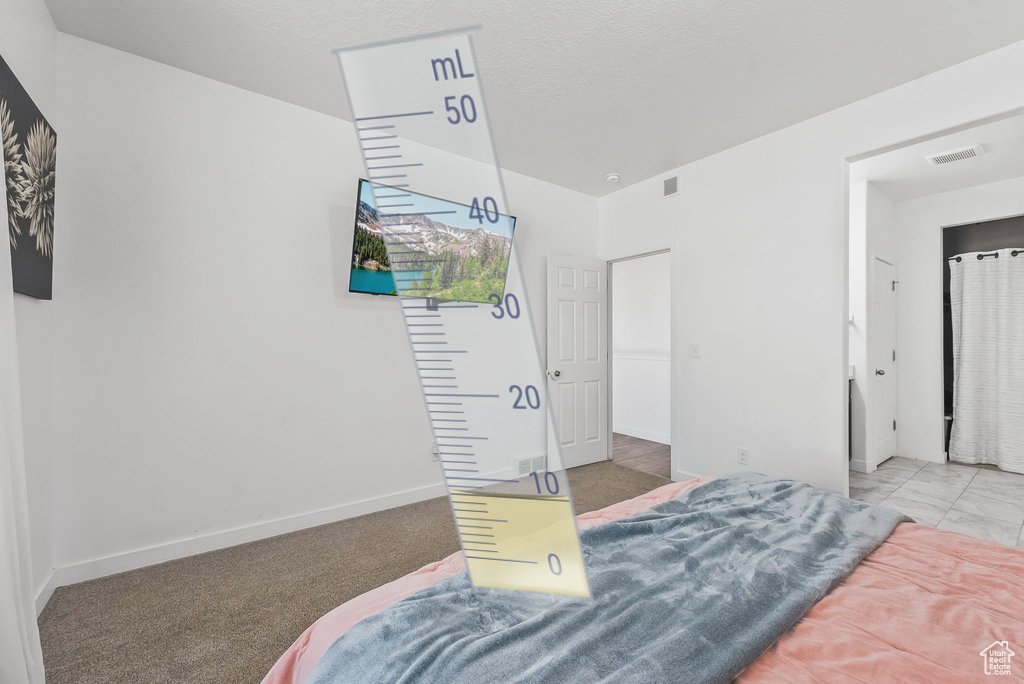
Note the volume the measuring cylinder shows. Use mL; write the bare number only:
8
